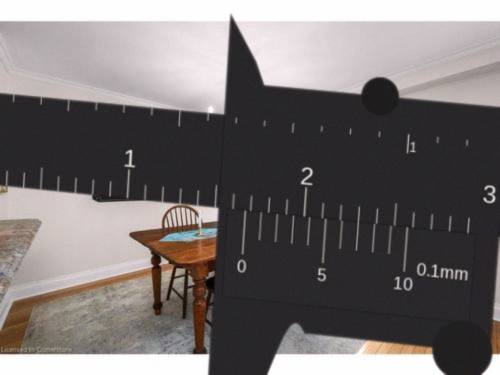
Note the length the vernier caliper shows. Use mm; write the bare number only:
16.7
